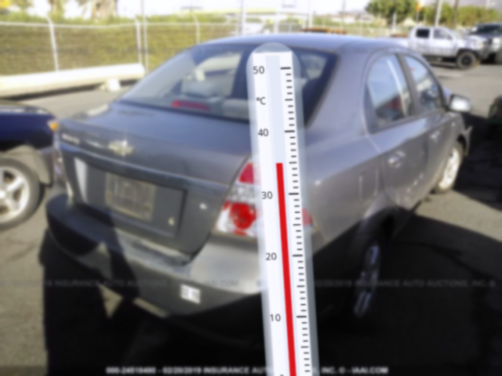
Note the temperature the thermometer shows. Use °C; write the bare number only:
35
